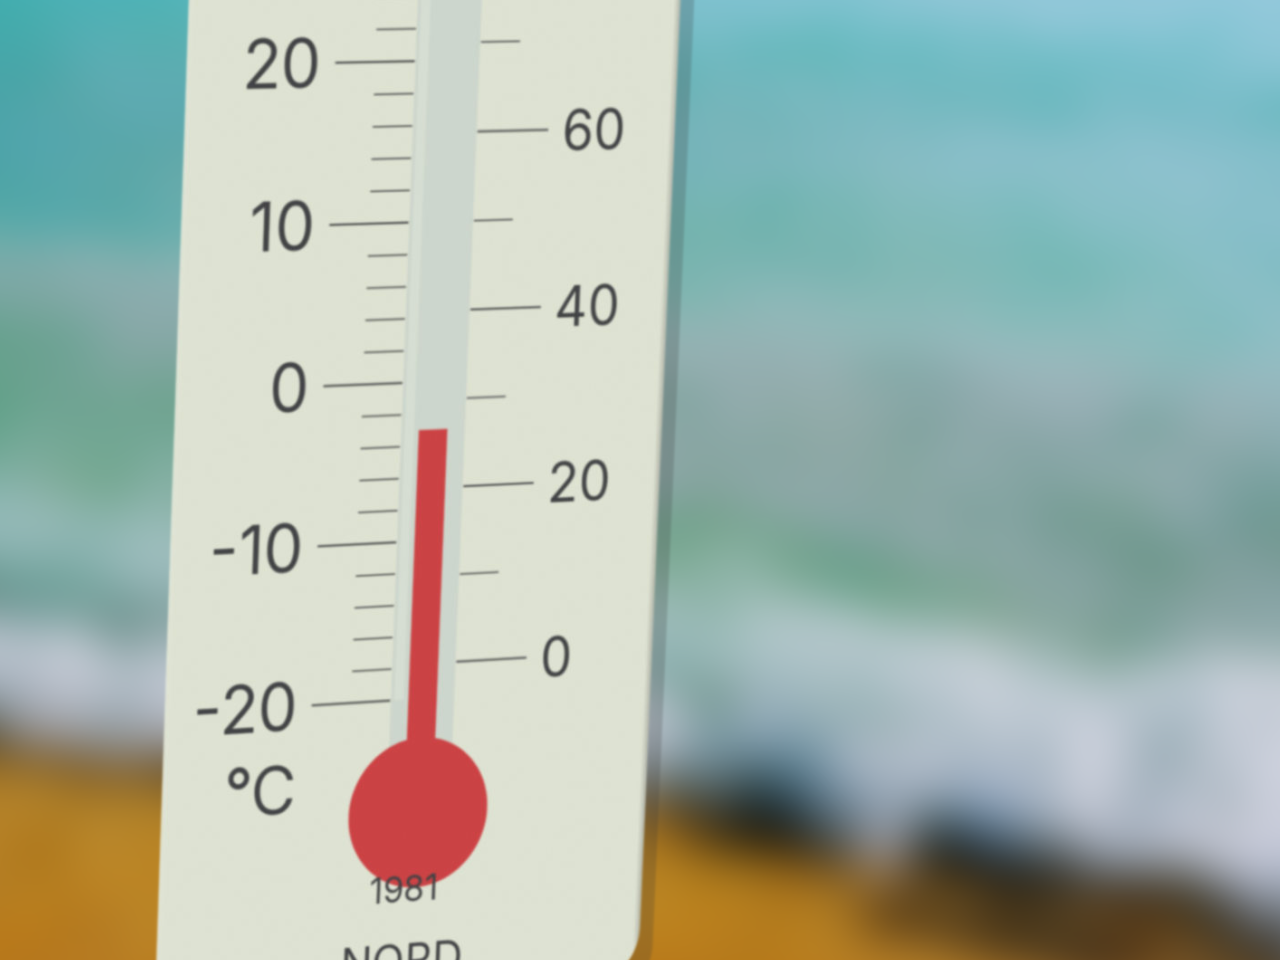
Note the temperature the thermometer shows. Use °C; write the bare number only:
-3
